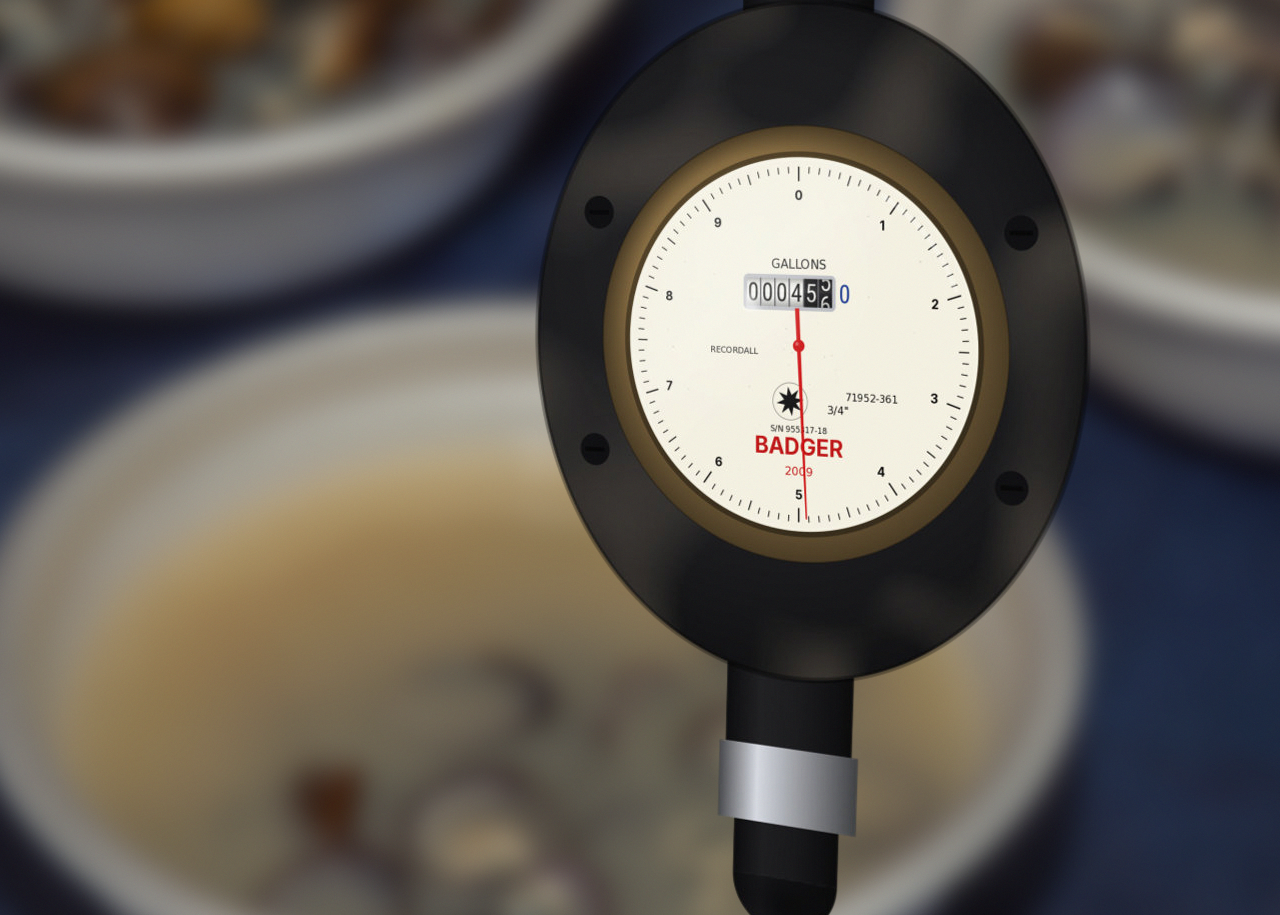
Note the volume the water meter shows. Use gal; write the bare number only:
4554.9
